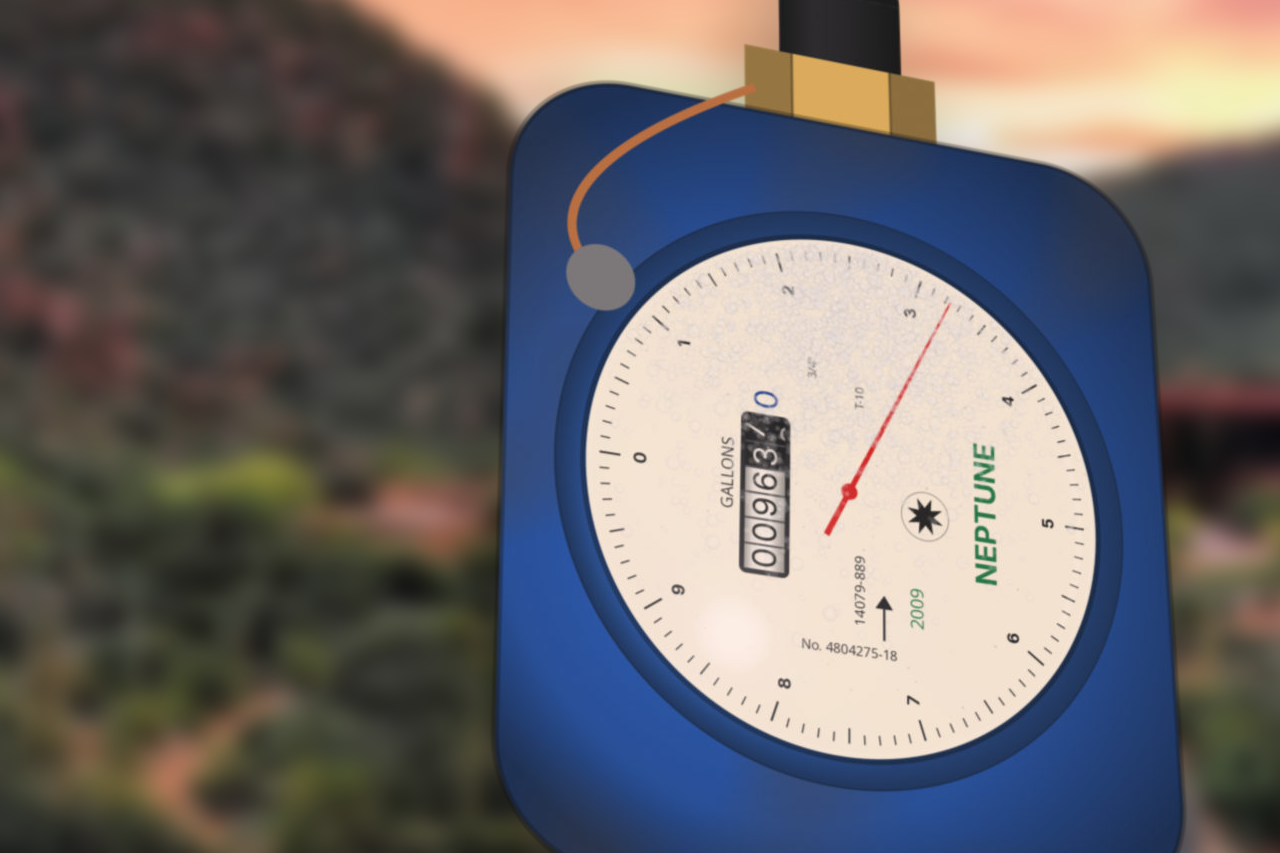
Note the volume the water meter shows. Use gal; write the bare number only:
96373.2
